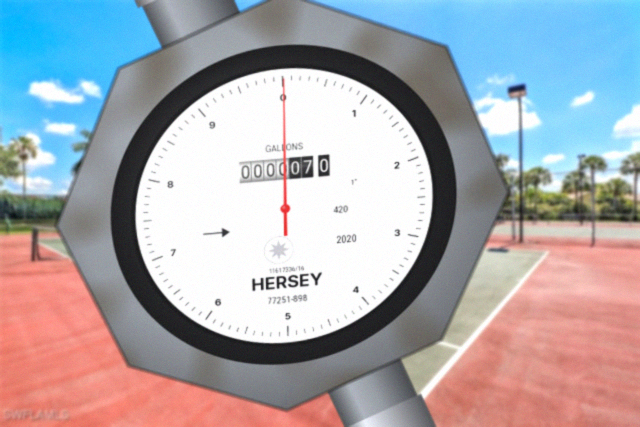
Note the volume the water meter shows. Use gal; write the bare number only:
70.0
